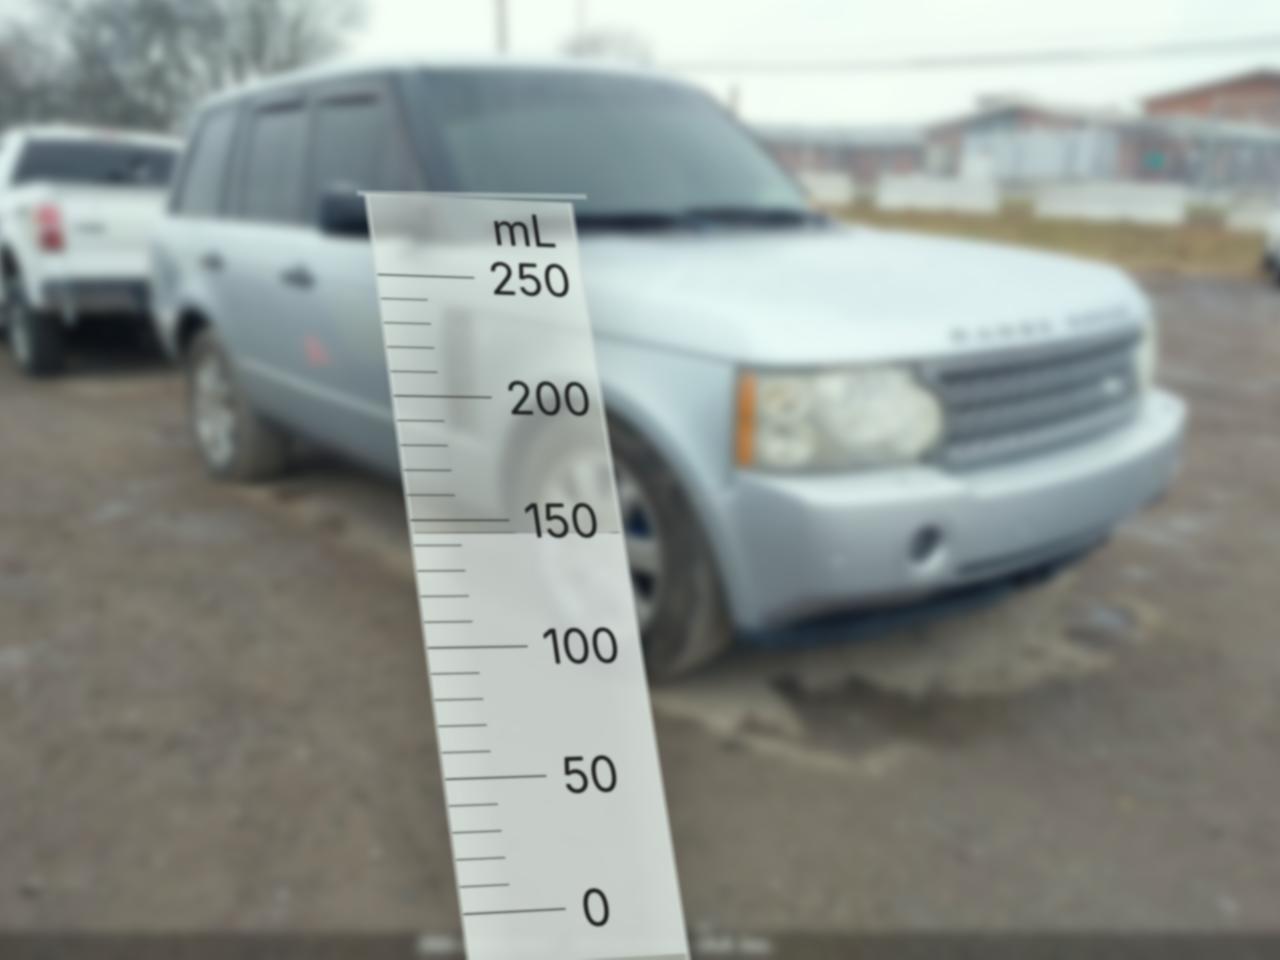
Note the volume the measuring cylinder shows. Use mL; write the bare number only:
145
